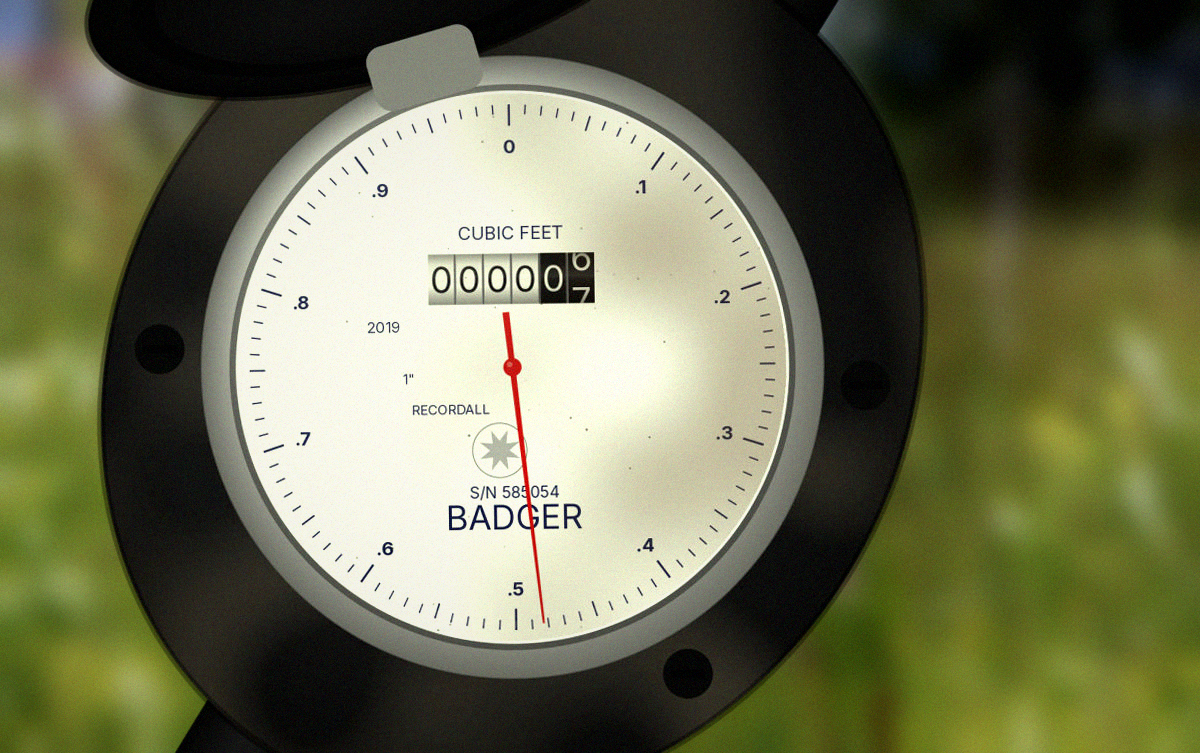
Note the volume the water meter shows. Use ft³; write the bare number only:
6.48
